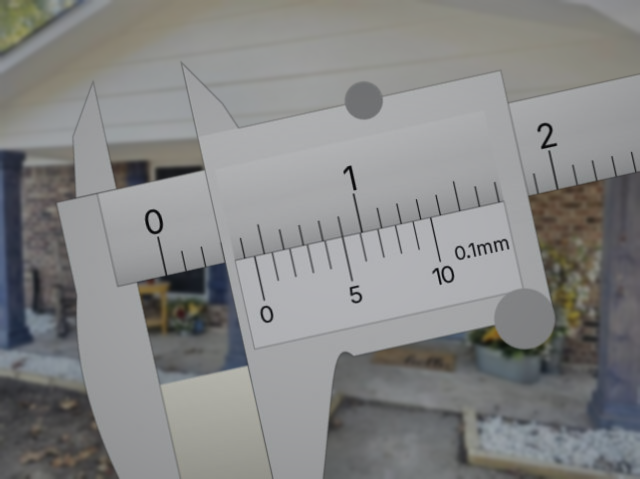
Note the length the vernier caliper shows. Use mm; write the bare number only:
4.5
